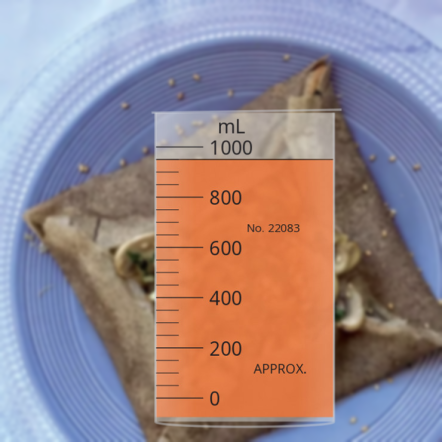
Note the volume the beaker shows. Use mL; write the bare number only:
950
